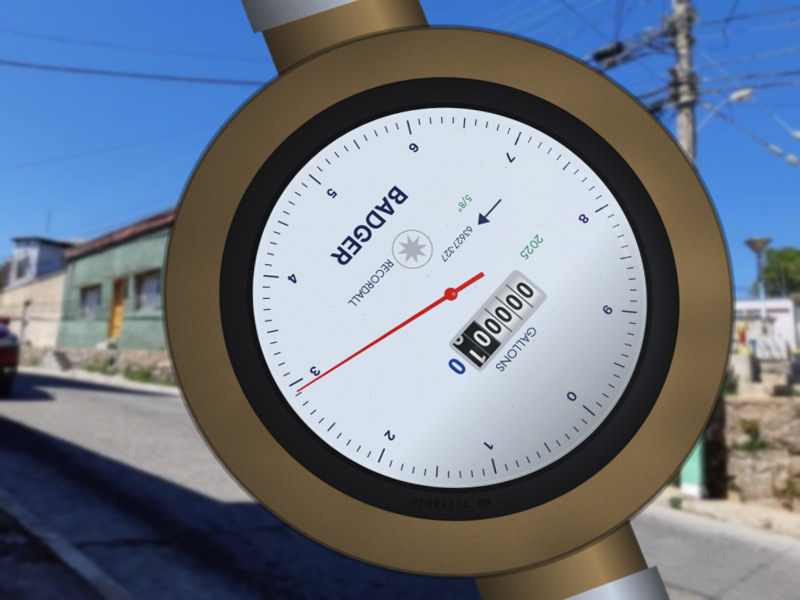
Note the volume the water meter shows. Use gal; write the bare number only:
12.9
